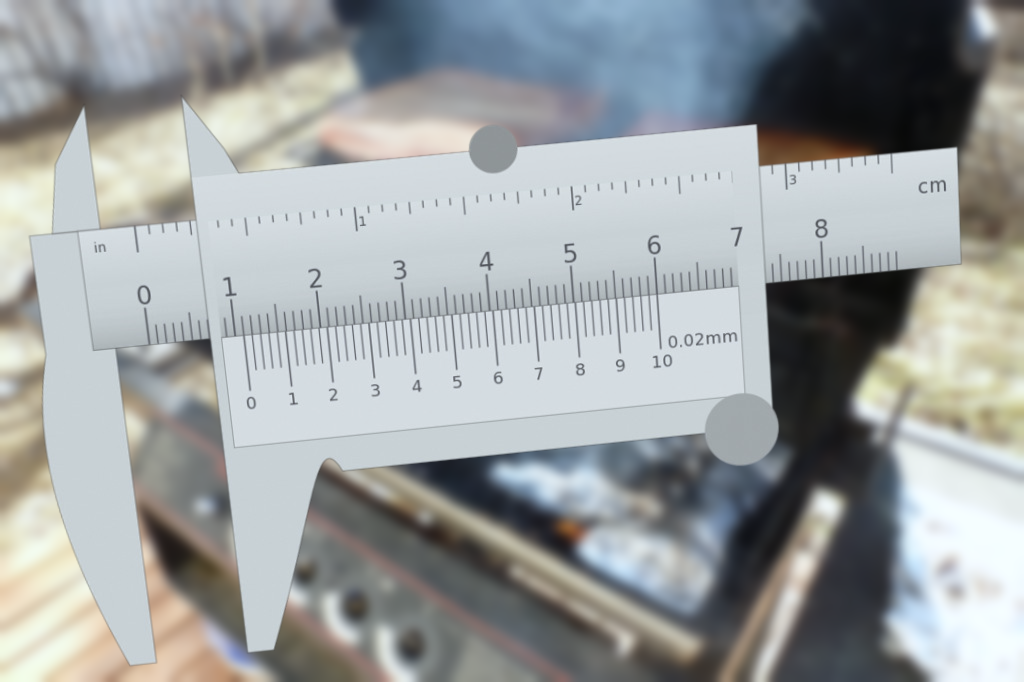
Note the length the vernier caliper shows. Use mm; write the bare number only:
11.0
